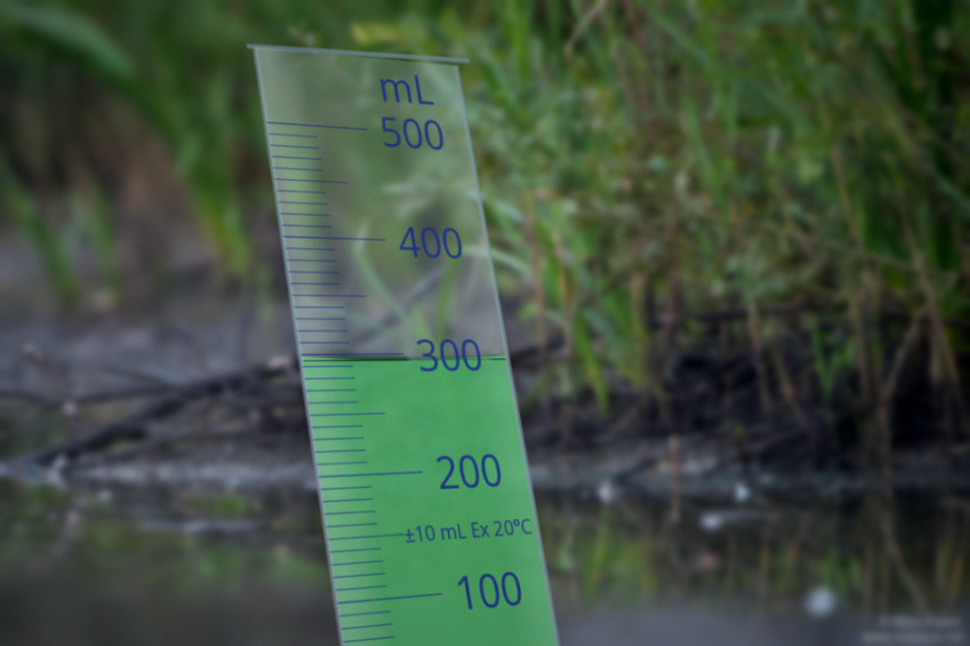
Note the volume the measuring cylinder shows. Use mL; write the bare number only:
295
